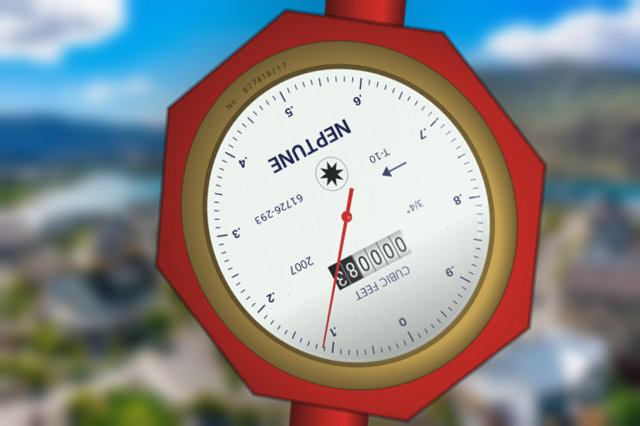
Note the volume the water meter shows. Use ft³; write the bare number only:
83.11
